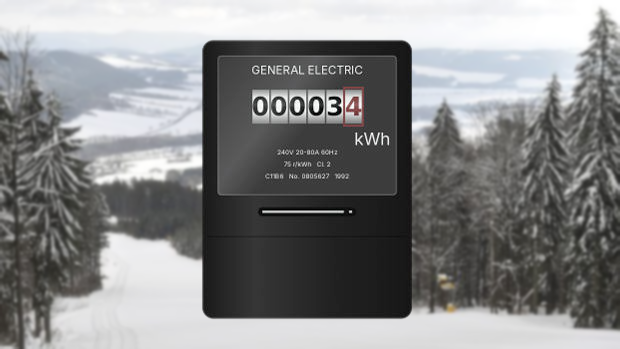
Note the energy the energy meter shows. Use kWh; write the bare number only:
3.4
